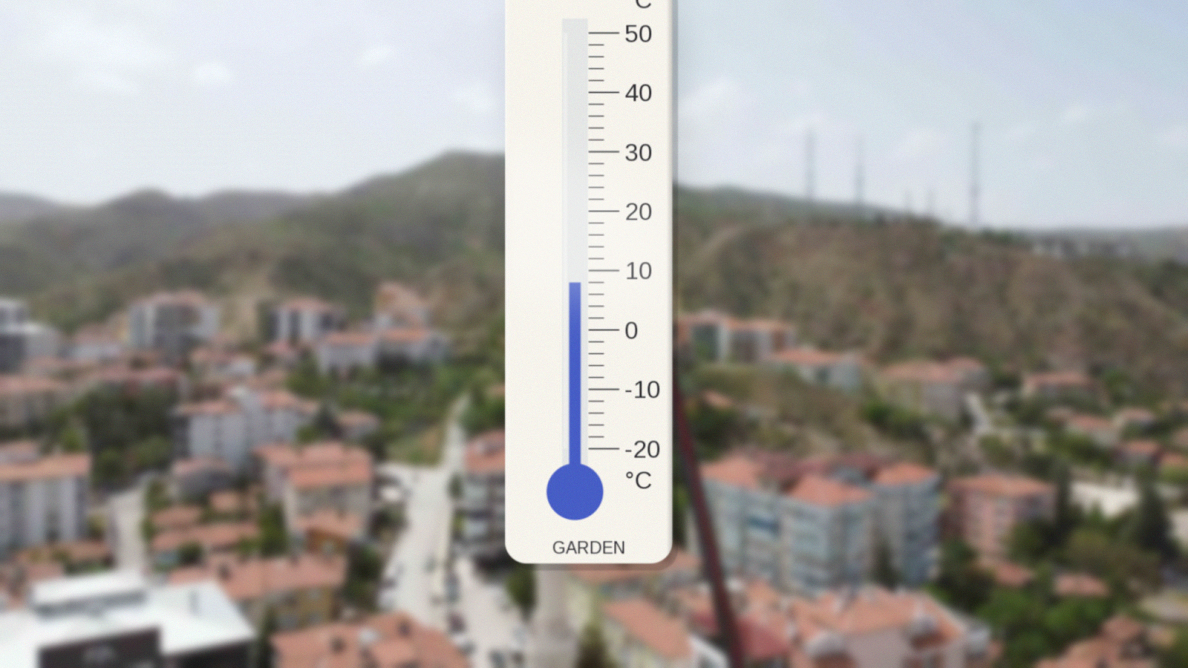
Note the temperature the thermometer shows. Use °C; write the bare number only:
8
